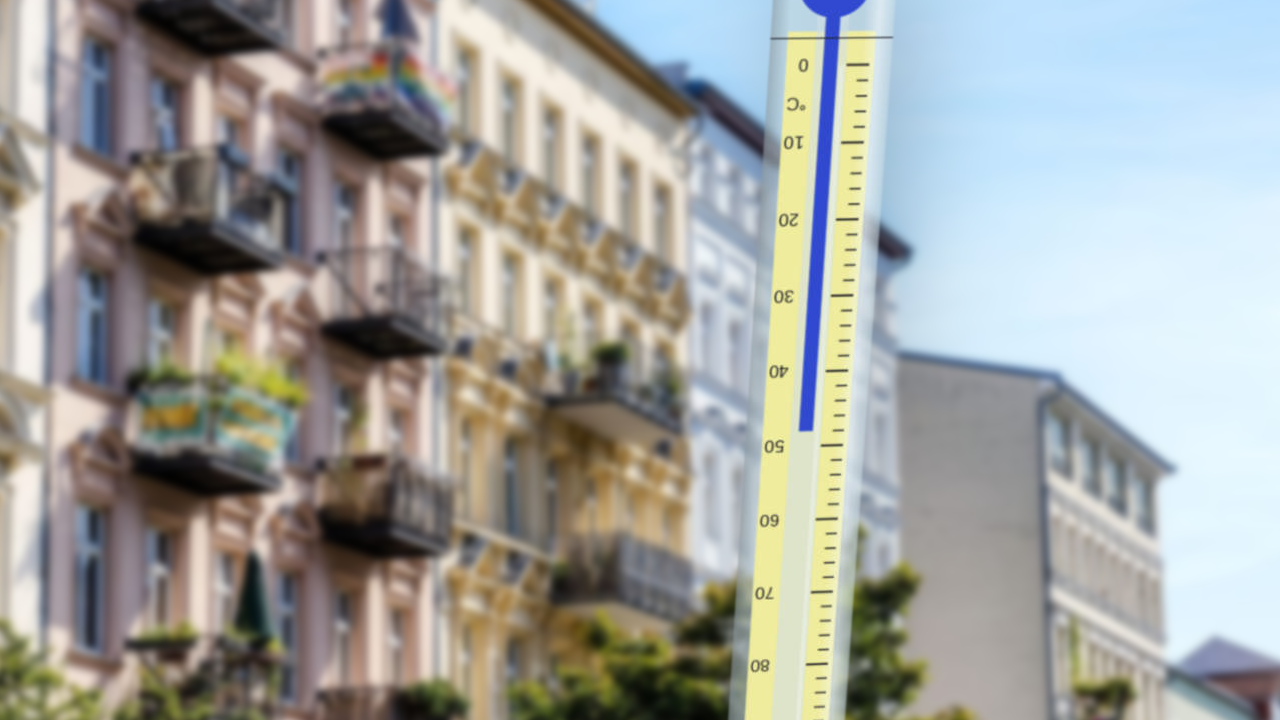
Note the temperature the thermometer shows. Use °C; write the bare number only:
48
